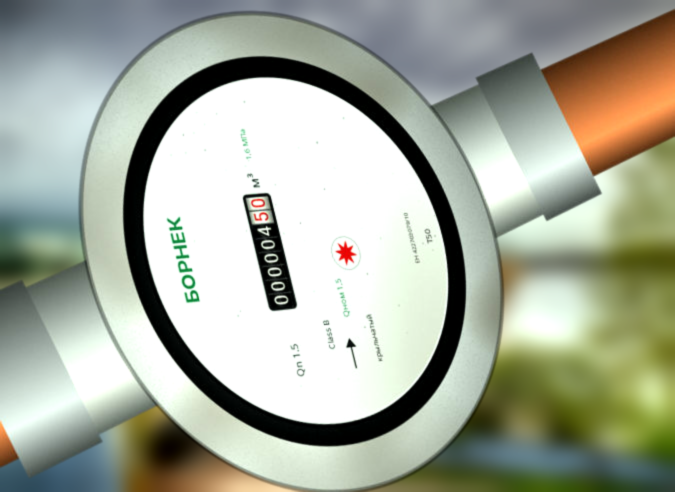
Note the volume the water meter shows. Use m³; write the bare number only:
4.50
